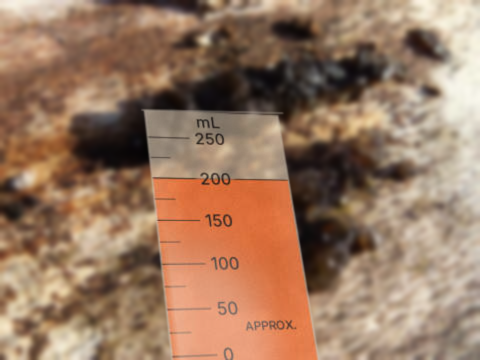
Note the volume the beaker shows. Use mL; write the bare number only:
200
